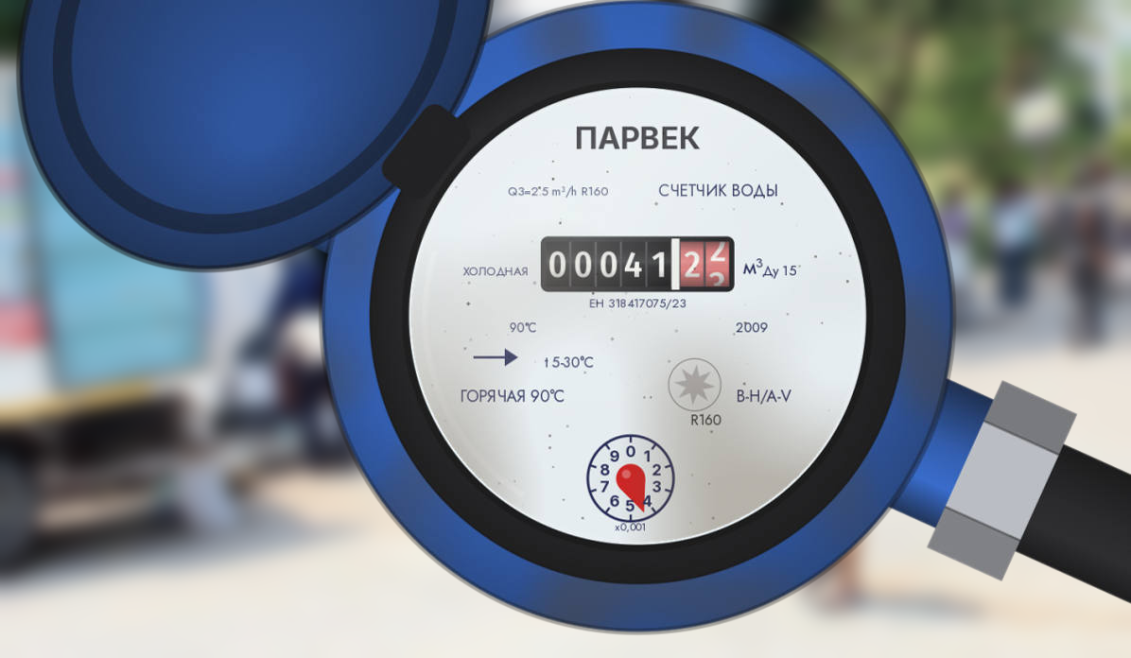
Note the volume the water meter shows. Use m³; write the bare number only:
41.224
